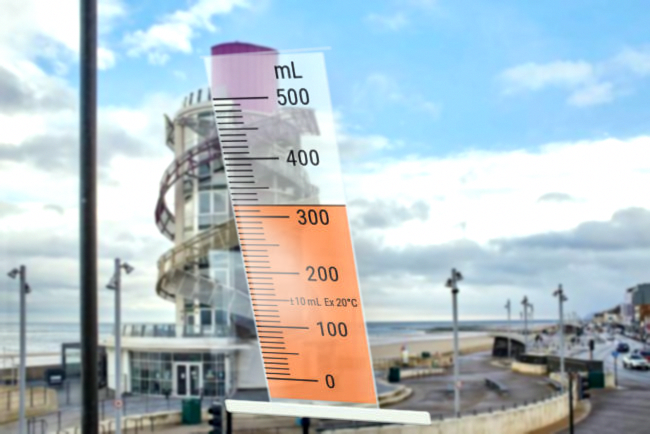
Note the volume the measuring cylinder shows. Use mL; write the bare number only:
320
